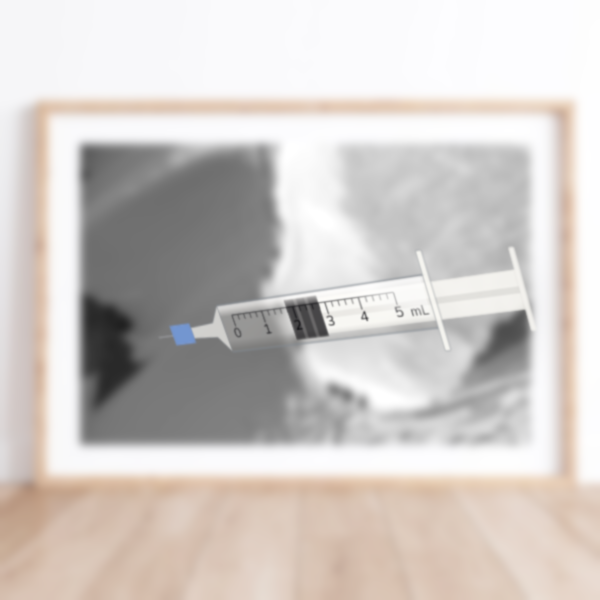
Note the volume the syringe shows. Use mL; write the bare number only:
1.8
